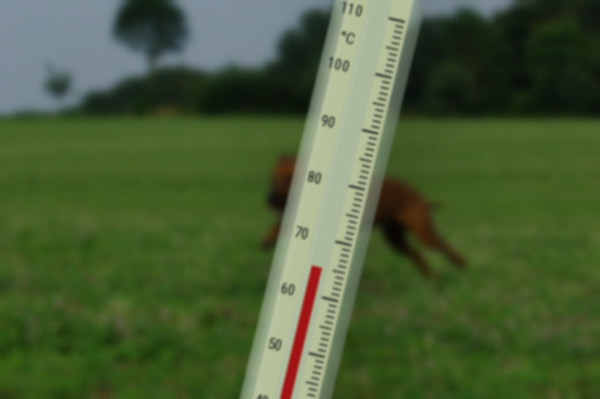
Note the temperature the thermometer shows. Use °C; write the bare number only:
65
